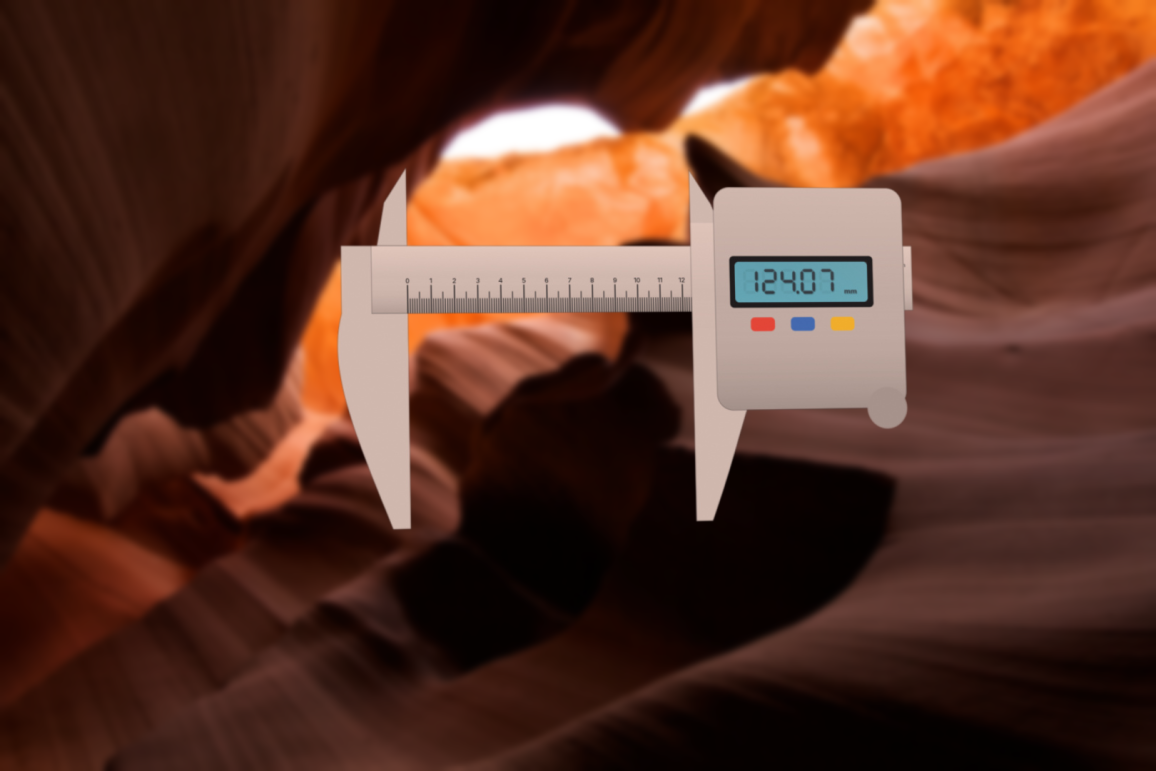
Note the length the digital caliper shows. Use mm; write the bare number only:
124.07
